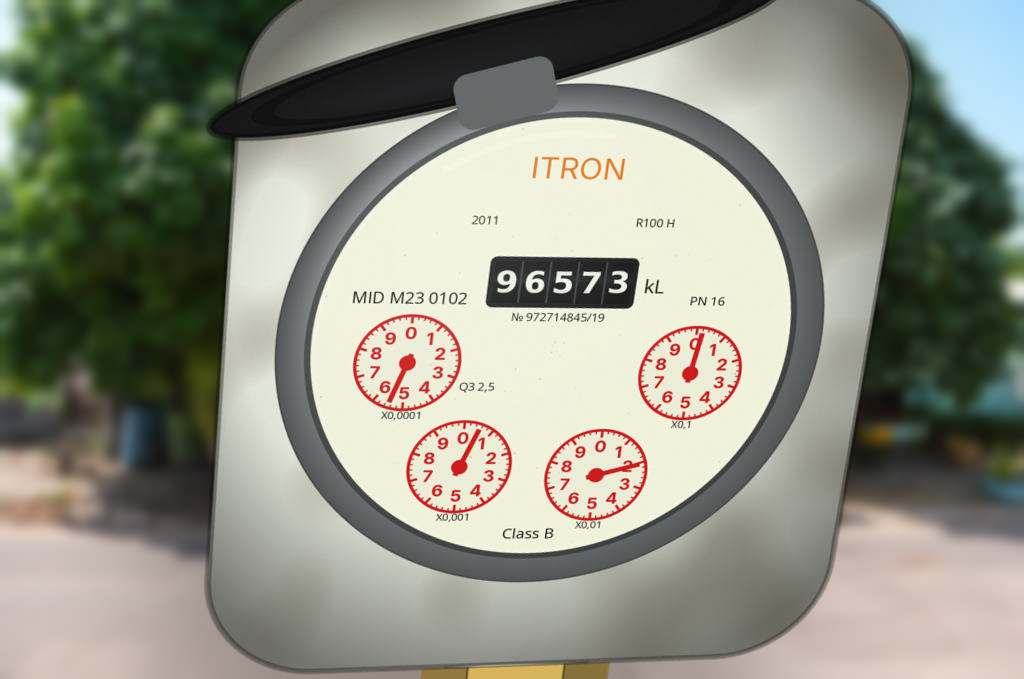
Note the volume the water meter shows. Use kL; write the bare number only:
96573.0205
